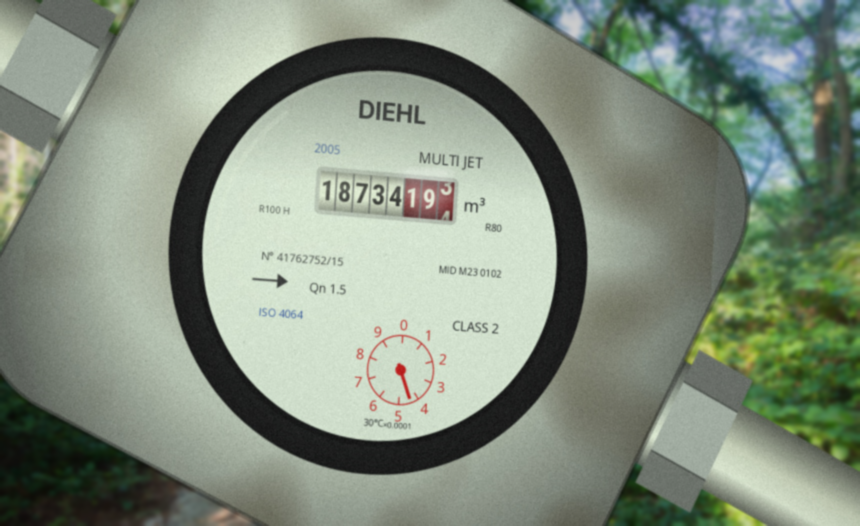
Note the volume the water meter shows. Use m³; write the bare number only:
18734.1934
